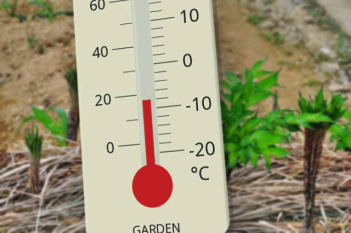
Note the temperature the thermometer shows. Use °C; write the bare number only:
-8
